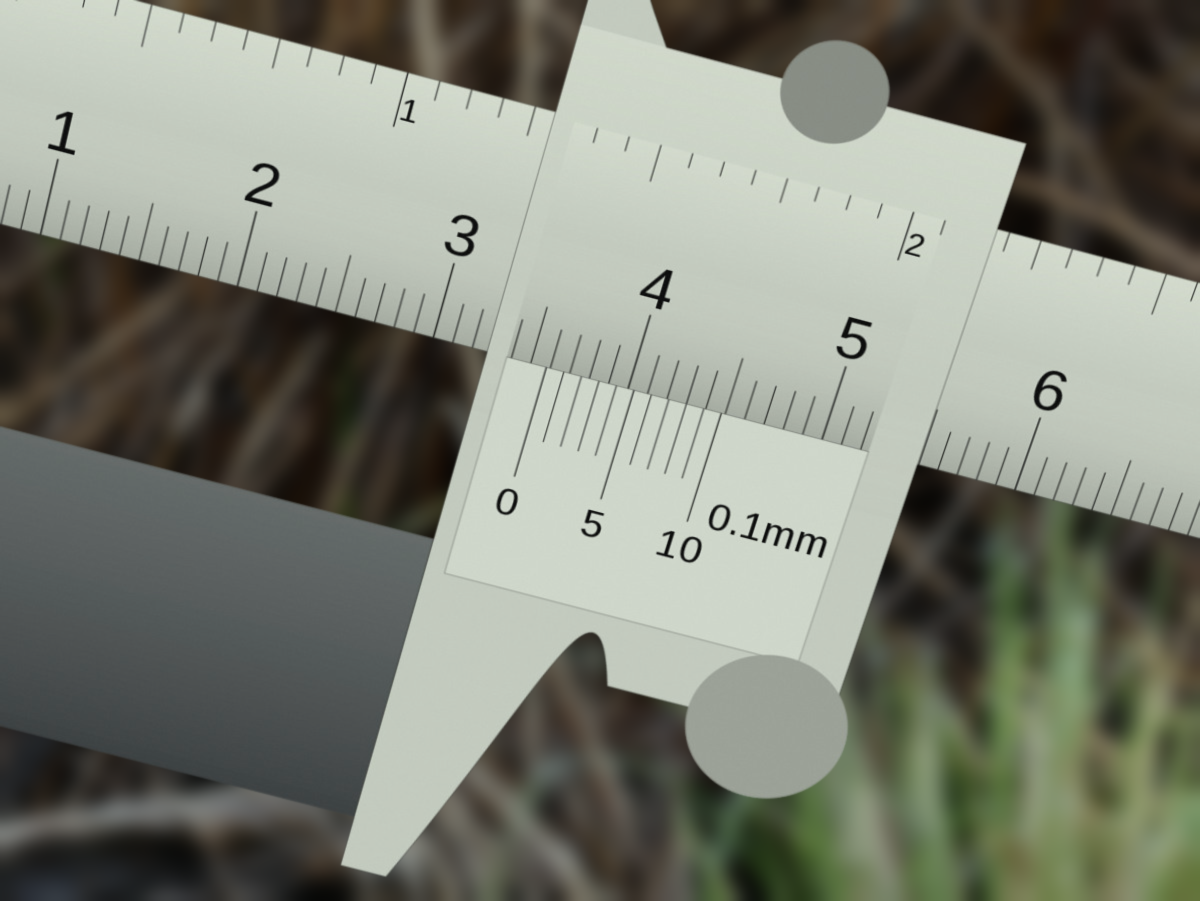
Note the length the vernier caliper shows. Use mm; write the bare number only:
35.8
